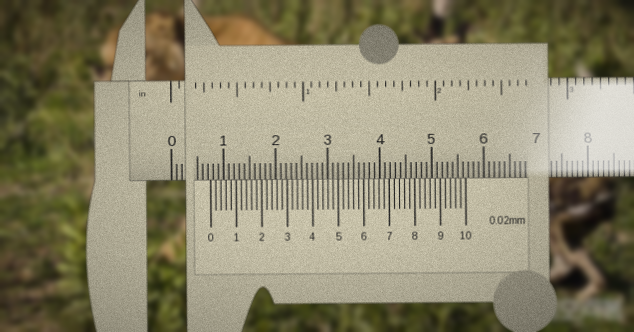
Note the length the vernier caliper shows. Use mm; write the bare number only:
7.5
